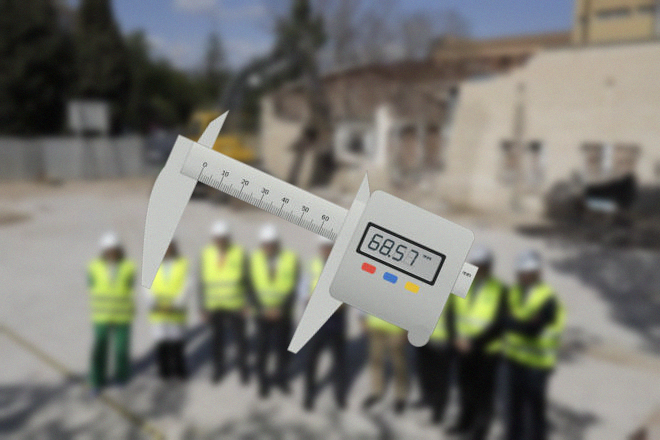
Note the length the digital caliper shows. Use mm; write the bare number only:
68.57
